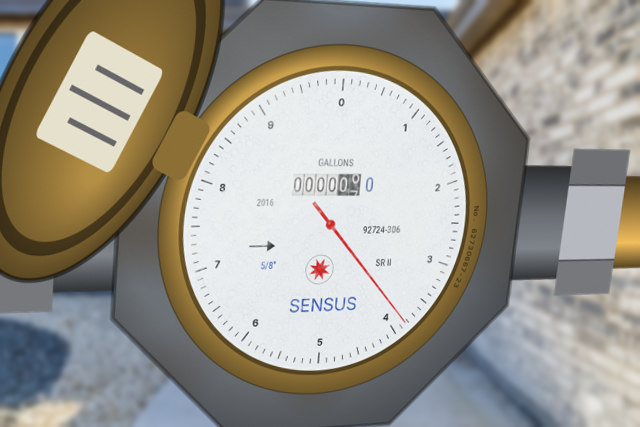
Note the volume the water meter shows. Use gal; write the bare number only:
63.8
